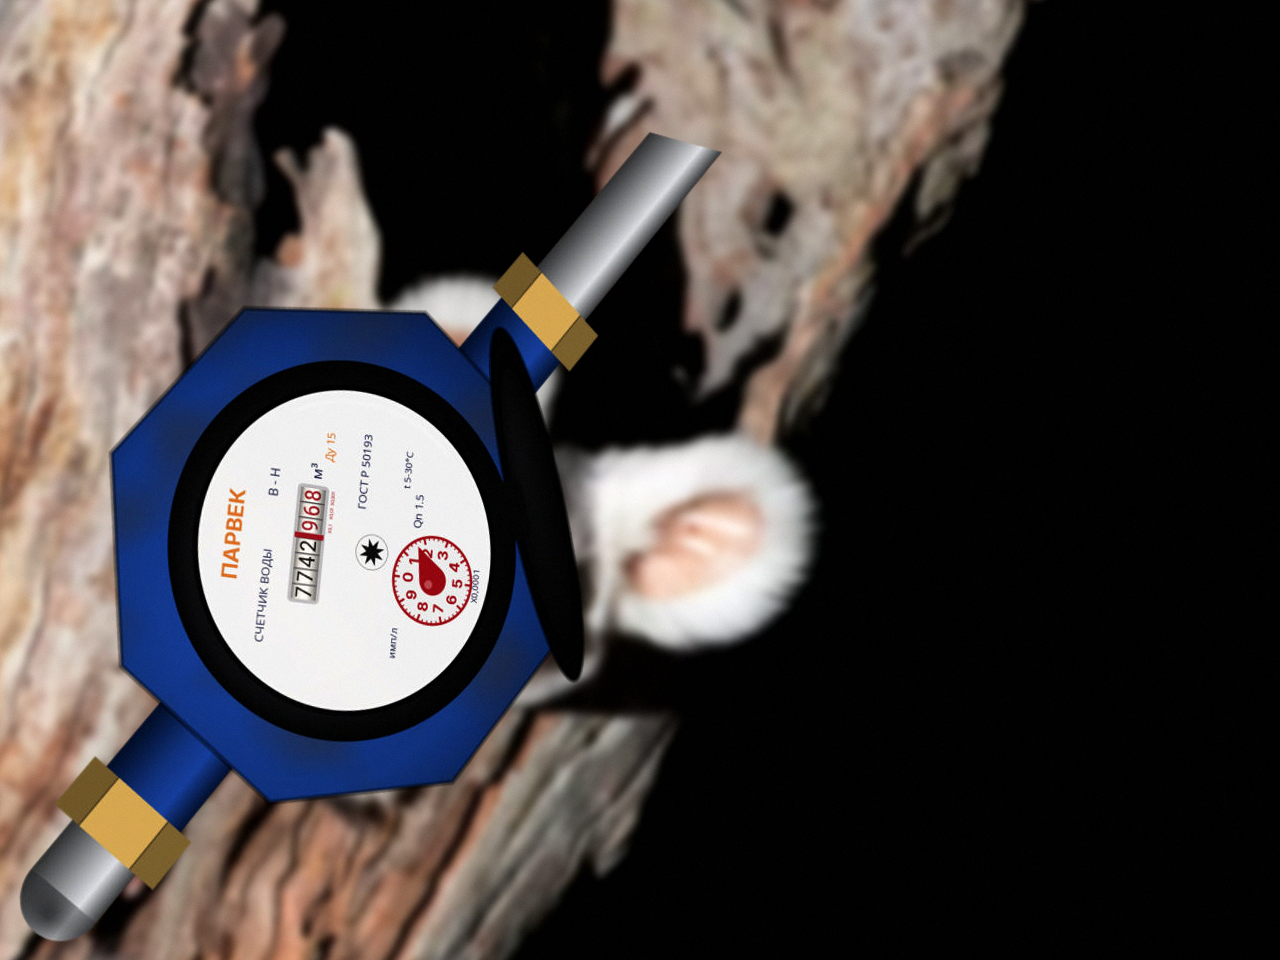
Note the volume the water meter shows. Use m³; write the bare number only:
7742.9681
